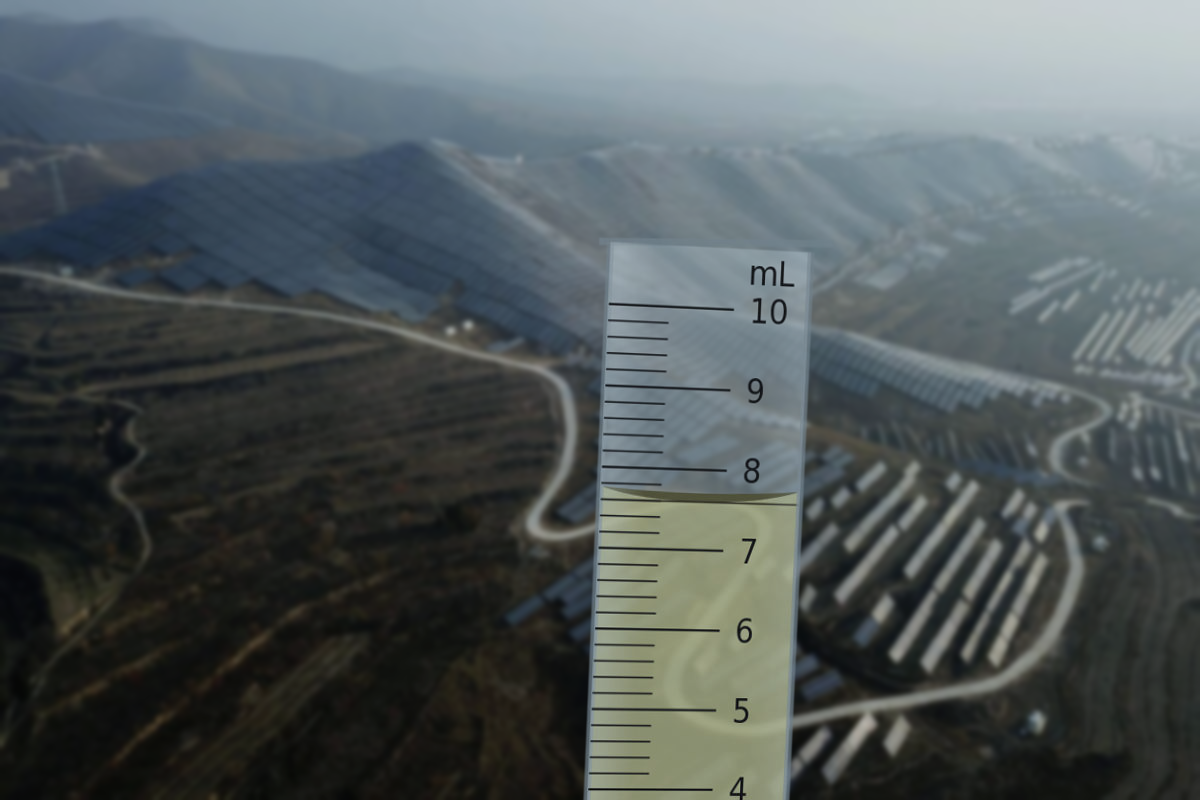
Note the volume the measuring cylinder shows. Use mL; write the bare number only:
7.6
